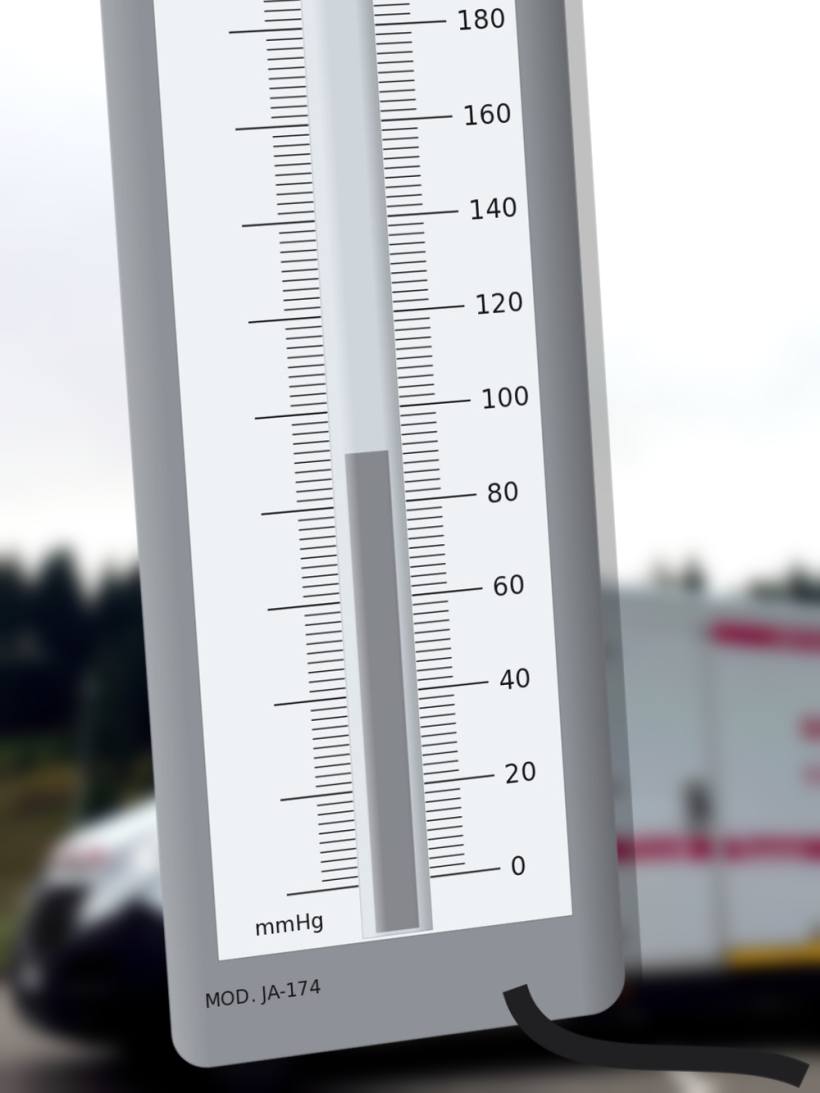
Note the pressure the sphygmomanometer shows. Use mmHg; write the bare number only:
91
